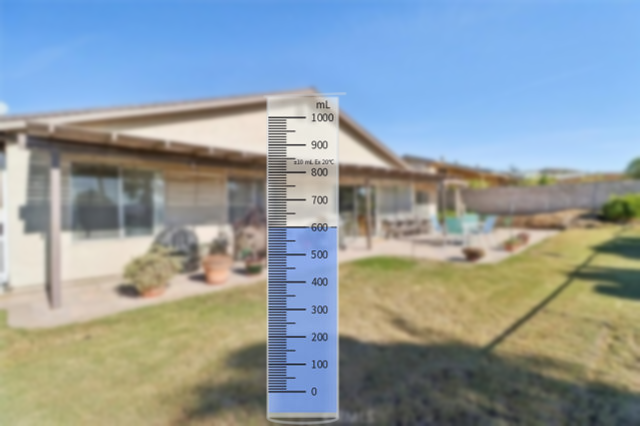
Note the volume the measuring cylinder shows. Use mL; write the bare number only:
600
